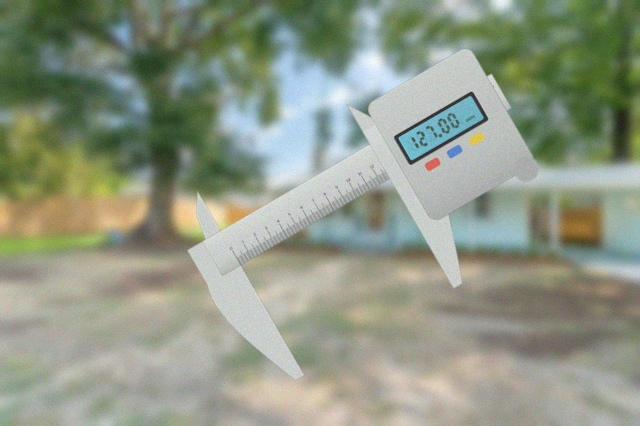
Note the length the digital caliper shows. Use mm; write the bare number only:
127.00
